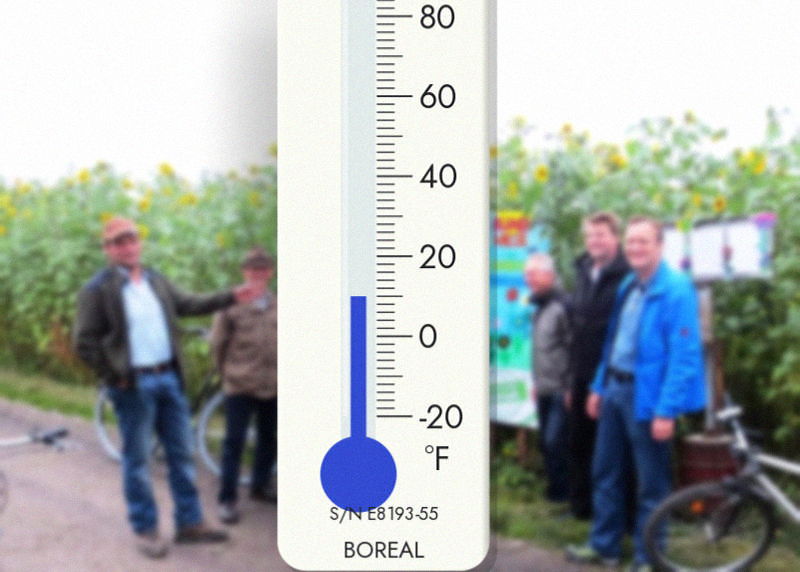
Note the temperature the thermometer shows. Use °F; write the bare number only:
10
